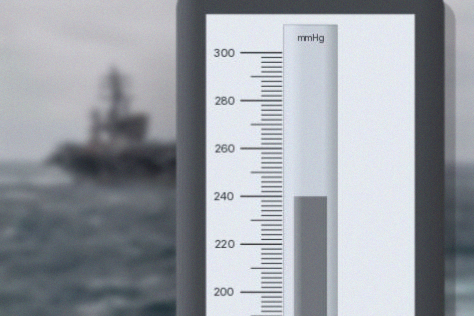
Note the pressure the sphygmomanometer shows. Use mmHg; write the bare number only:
240
